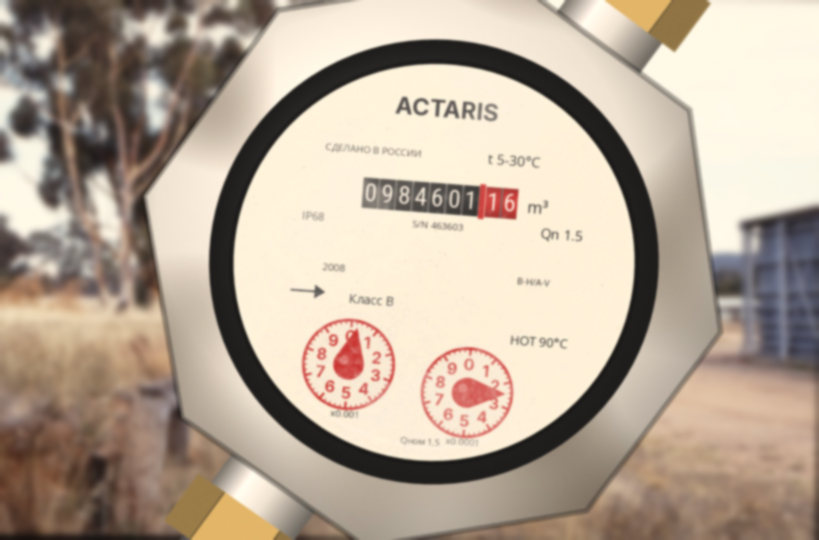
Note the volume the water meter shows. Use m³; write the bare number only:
984601.1602
